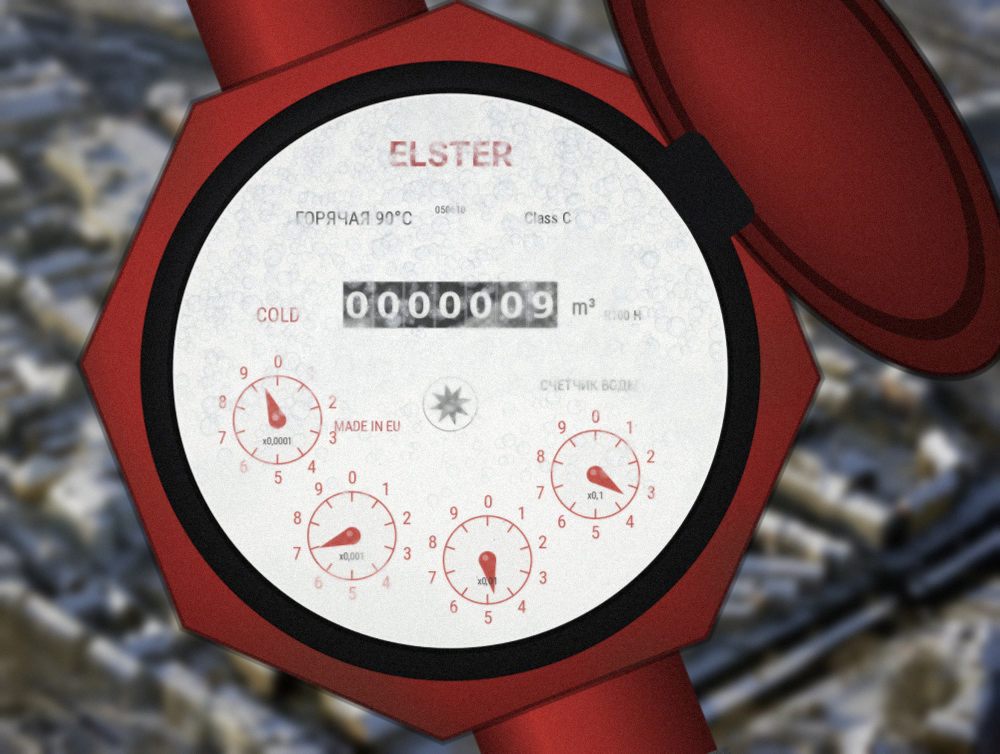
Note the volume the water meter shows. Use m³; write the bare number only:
9.3469
